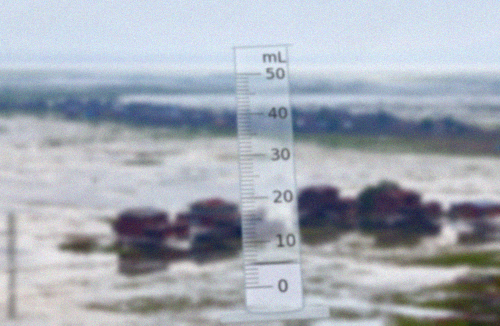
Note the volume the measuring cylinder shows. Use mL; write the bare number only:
5
